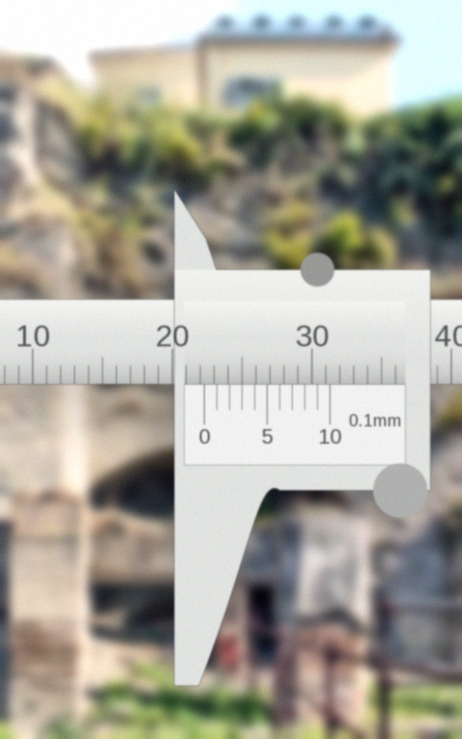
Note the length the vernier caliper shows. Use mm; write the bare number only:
22.3
